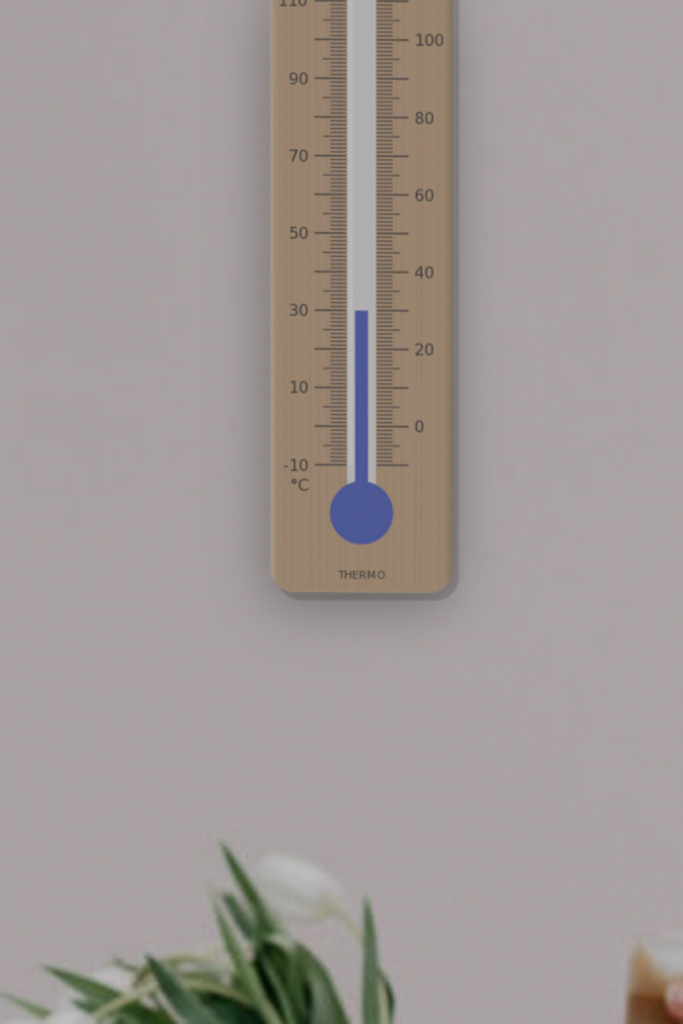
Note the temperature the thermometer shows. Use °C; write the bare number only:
30
